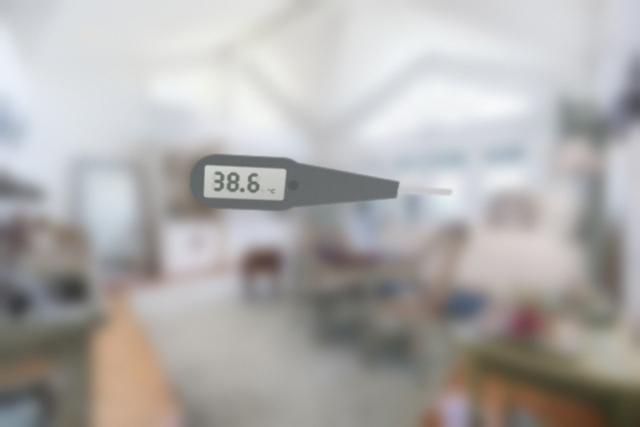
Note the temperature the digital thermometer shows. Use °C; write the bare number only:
38.6
